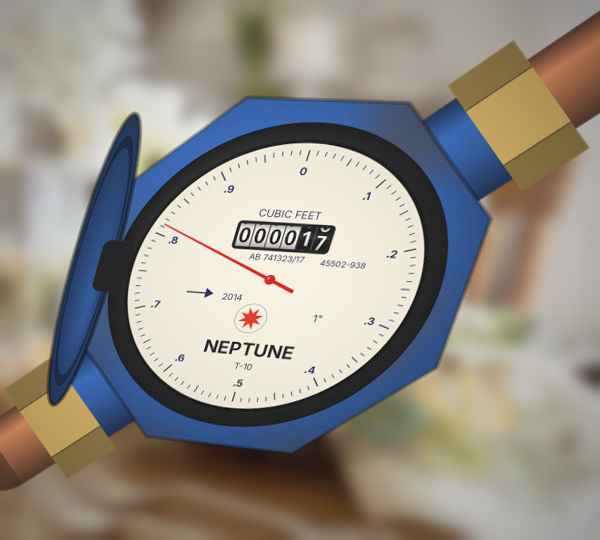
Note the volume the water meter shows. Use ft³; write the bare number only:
16.81
